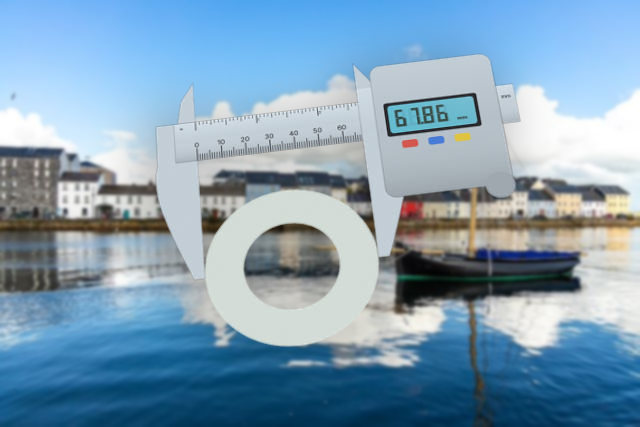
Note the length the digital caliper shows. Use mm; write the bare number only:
67.86
